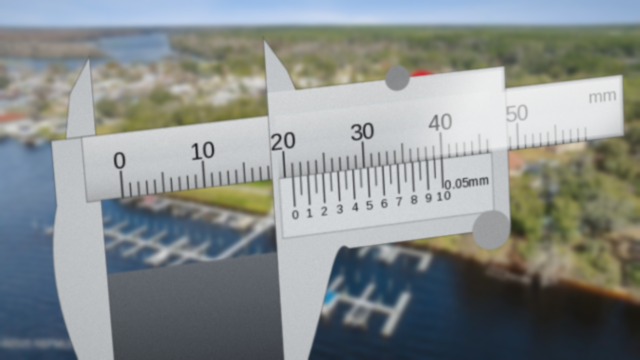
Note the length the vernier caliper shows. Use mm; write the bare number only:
21.0
